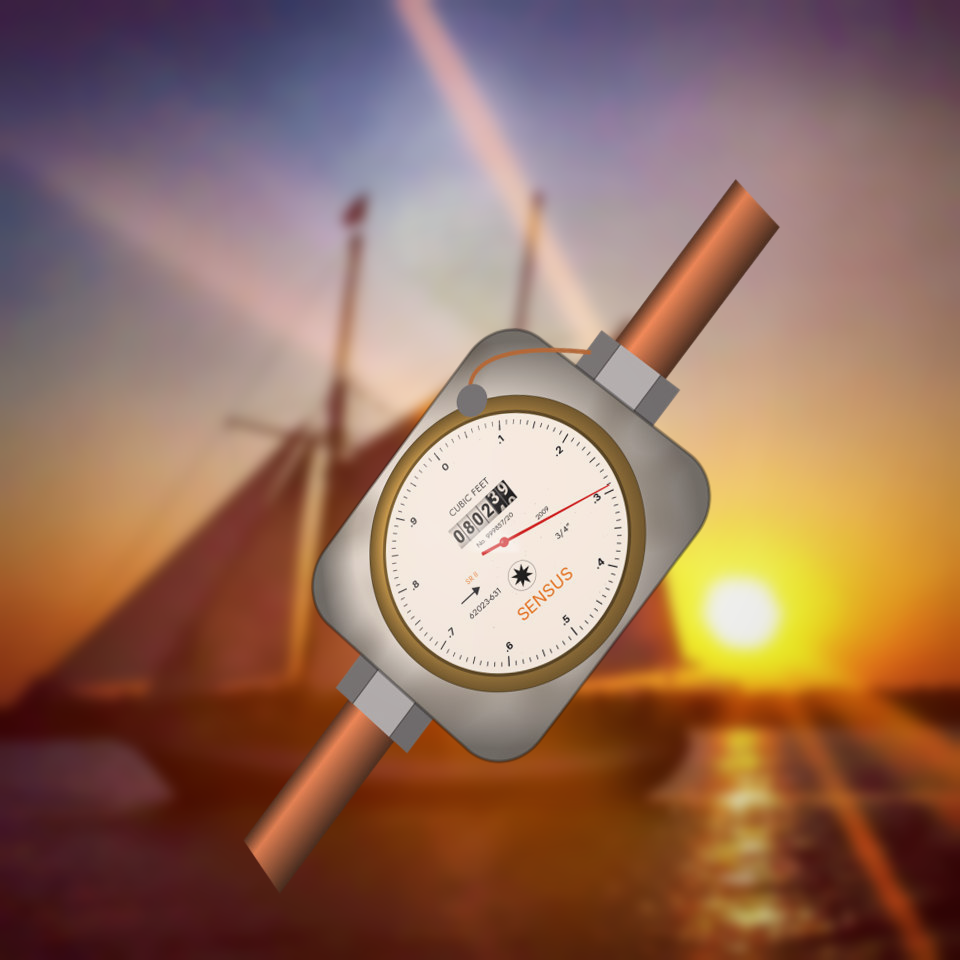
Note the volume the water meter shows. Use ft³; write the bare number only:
80239.29
